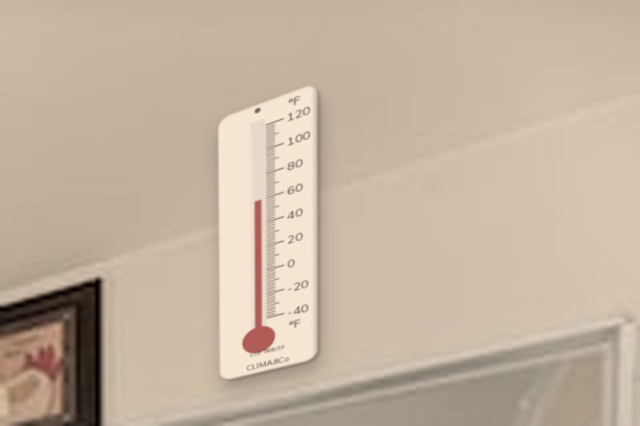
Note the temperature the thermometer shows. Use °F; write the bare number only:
60
